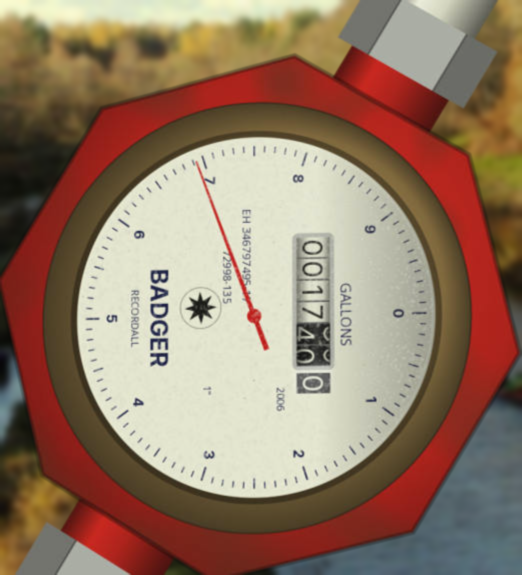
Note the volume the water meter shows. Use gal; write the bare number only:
17396.9
